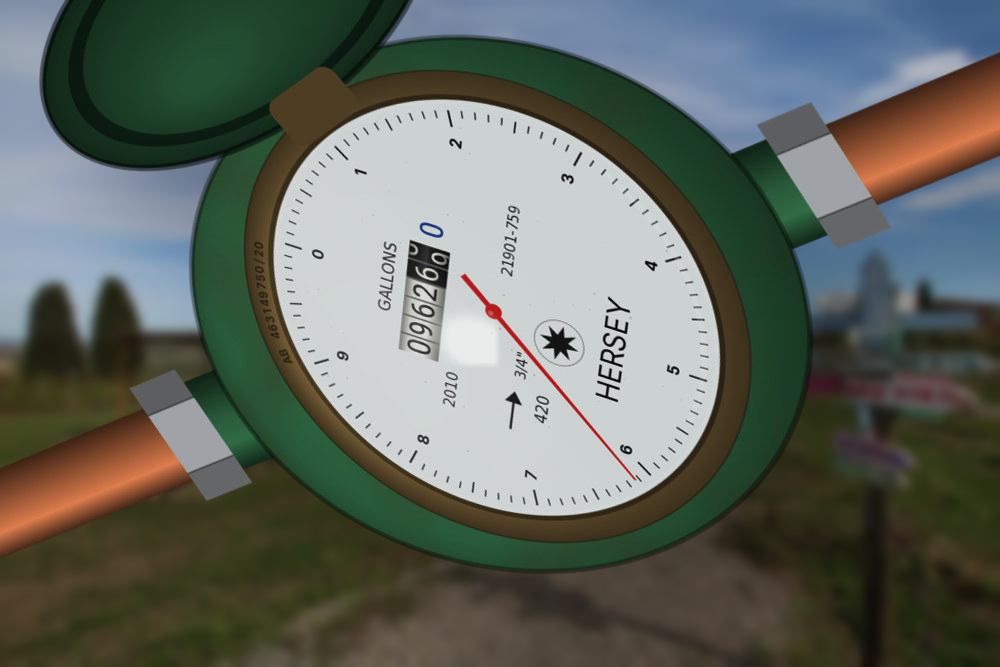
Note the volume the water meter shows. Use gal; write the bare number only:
962686.1
